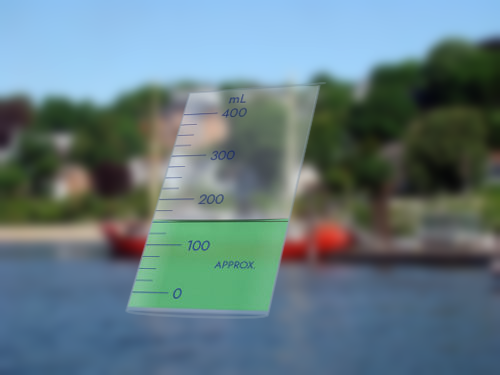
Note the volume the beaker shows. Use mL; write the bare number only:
150
